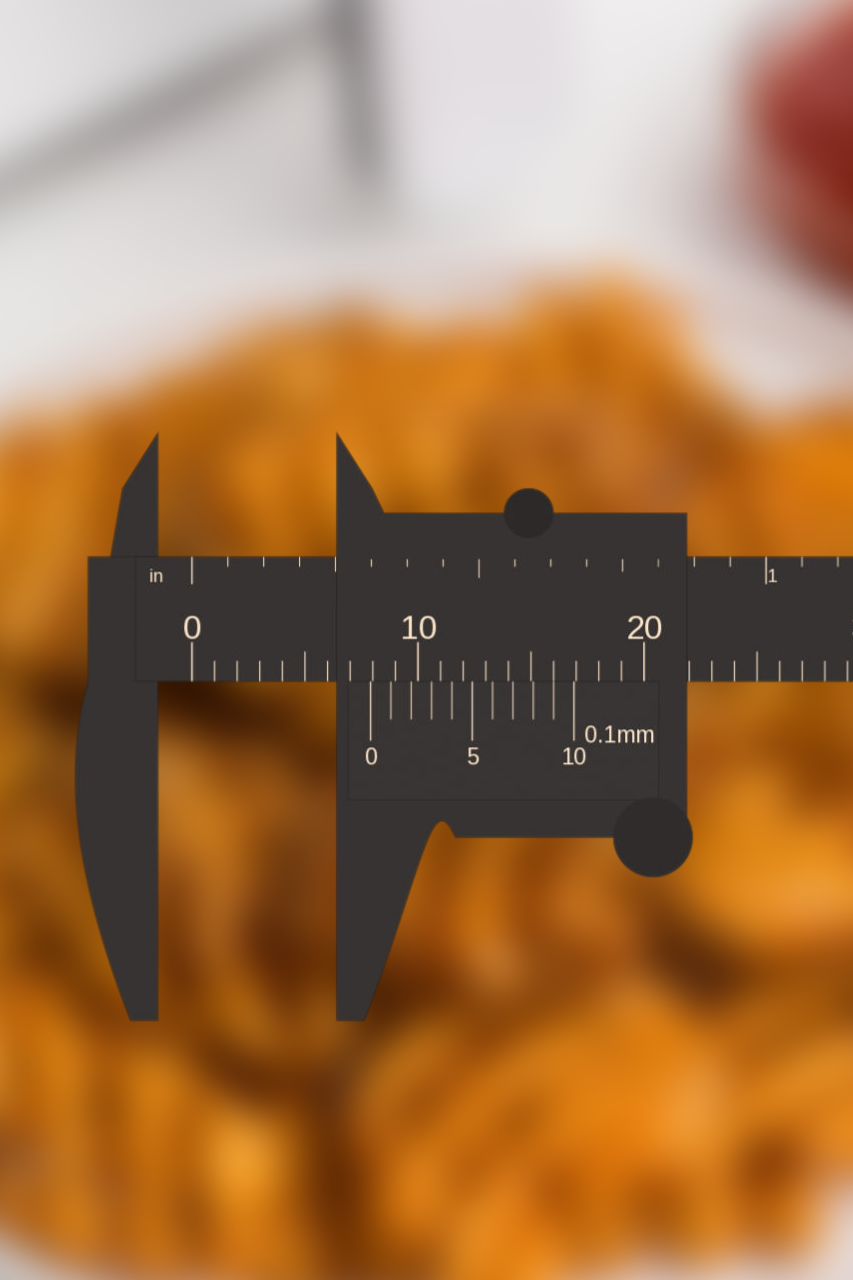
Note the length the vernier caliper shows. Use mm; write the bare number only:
7.9
